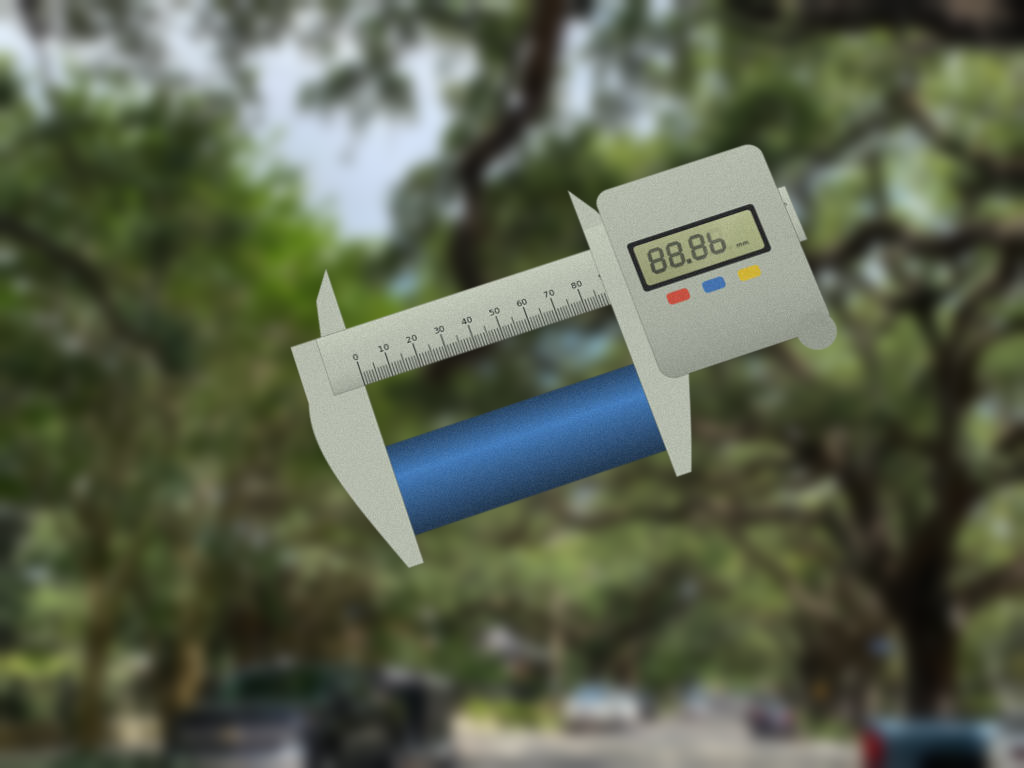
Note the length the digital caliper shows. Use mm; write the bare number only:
88.86
